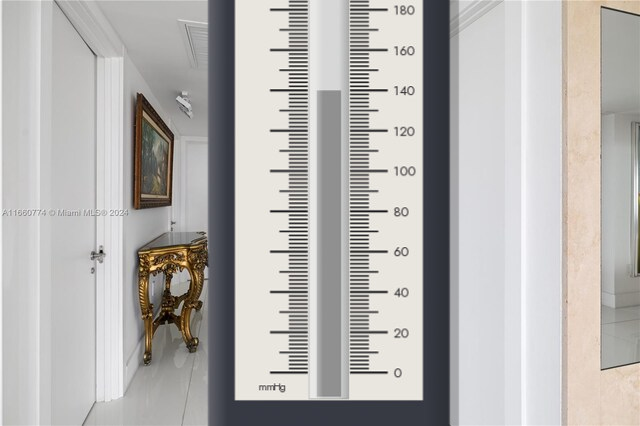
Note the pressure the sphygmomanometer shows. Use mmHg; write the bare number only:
140
